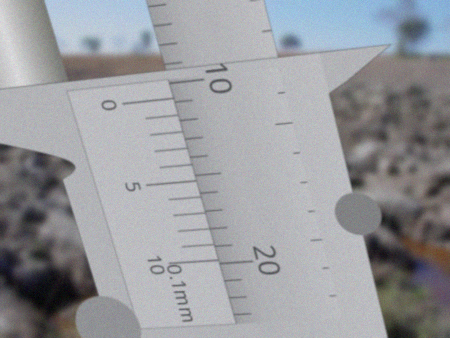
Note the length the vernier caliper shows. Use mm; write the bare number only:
10.8
